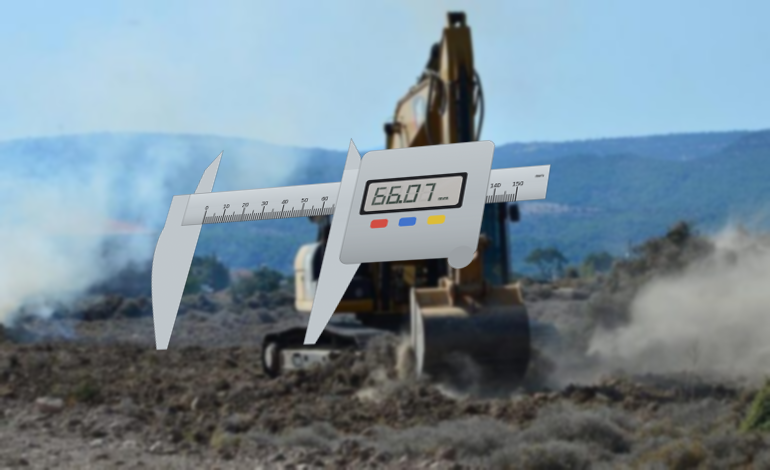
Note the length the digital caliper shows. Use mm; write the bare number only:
66.07
